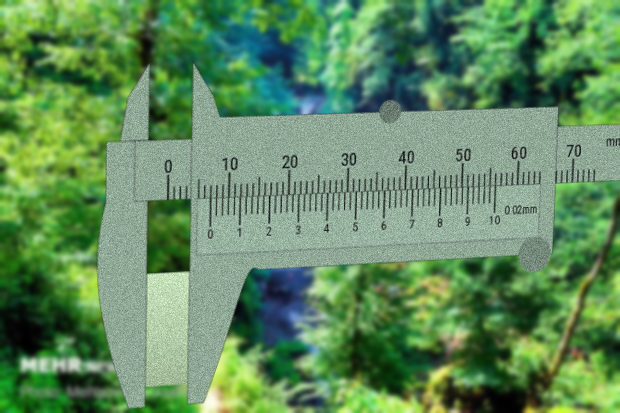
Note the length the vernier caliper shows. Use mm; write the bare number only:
7.0
